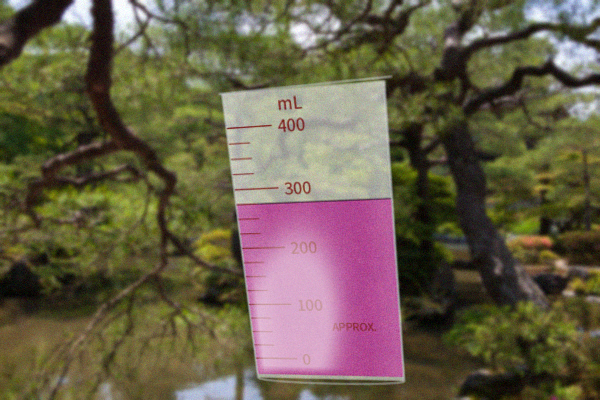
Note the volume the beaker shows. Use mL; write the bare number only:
275
